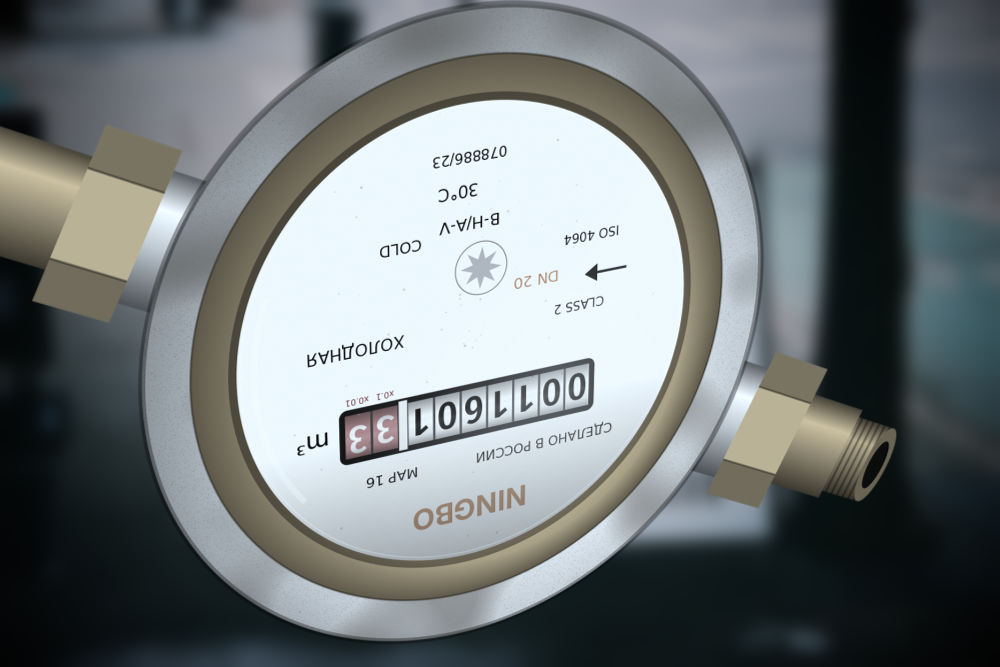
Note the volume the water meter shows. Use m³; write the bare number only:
11601.33
